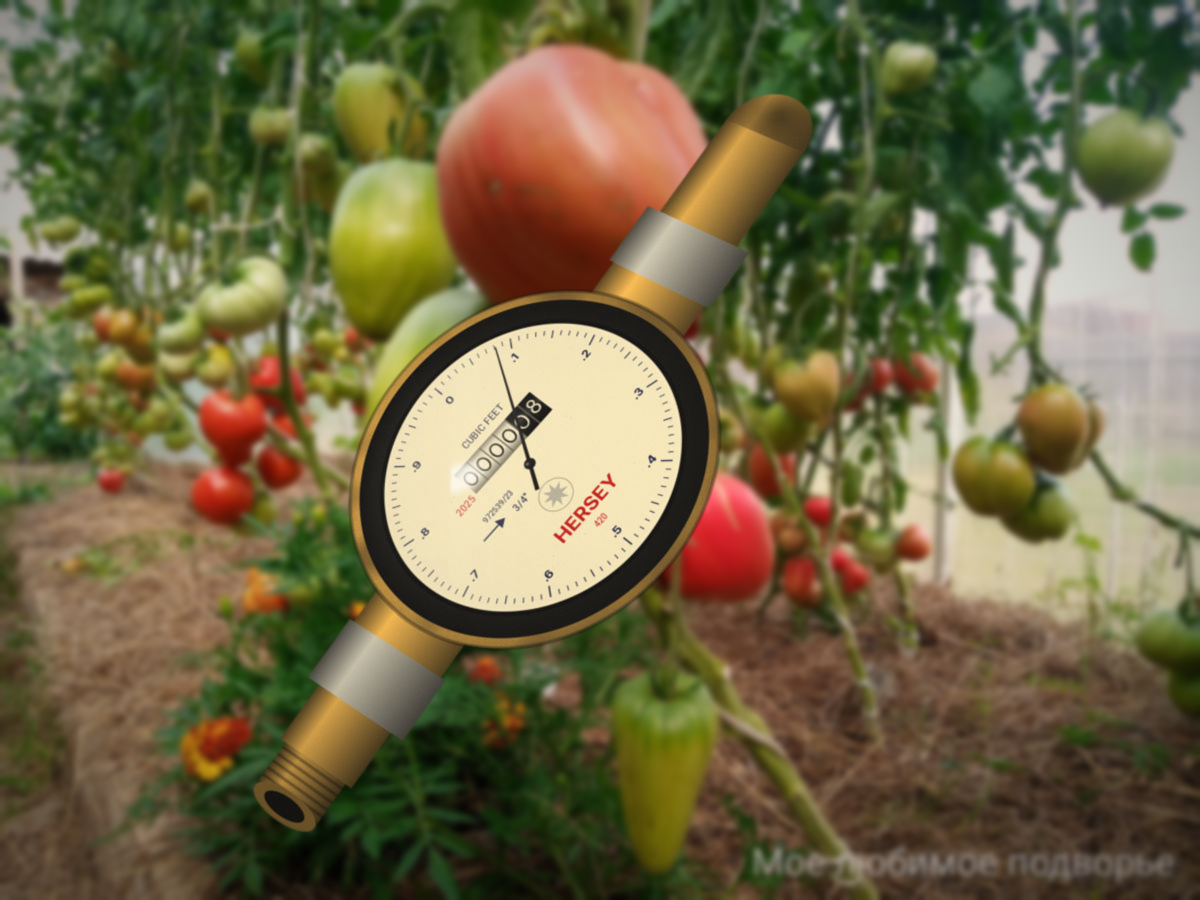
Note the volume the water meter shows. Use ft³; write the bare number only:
8.08
